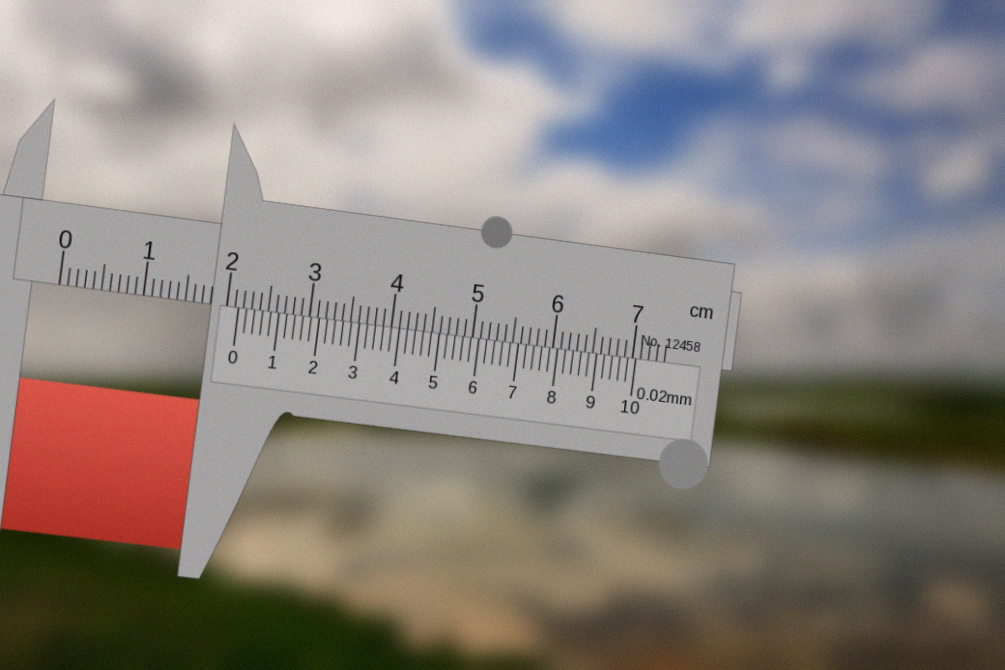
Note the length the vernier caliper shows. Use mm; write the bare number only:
21.4
